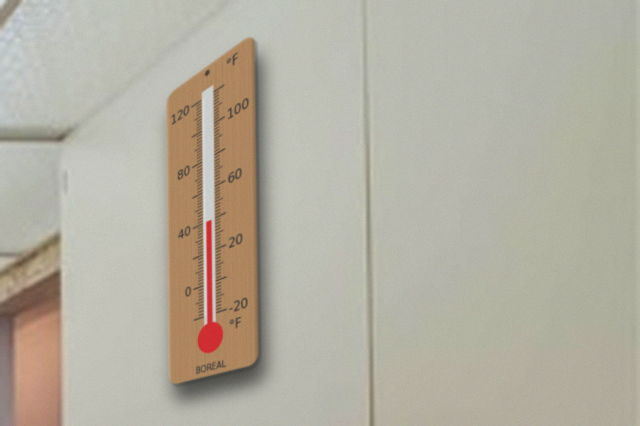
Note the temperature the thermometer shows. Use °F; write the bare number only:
40
